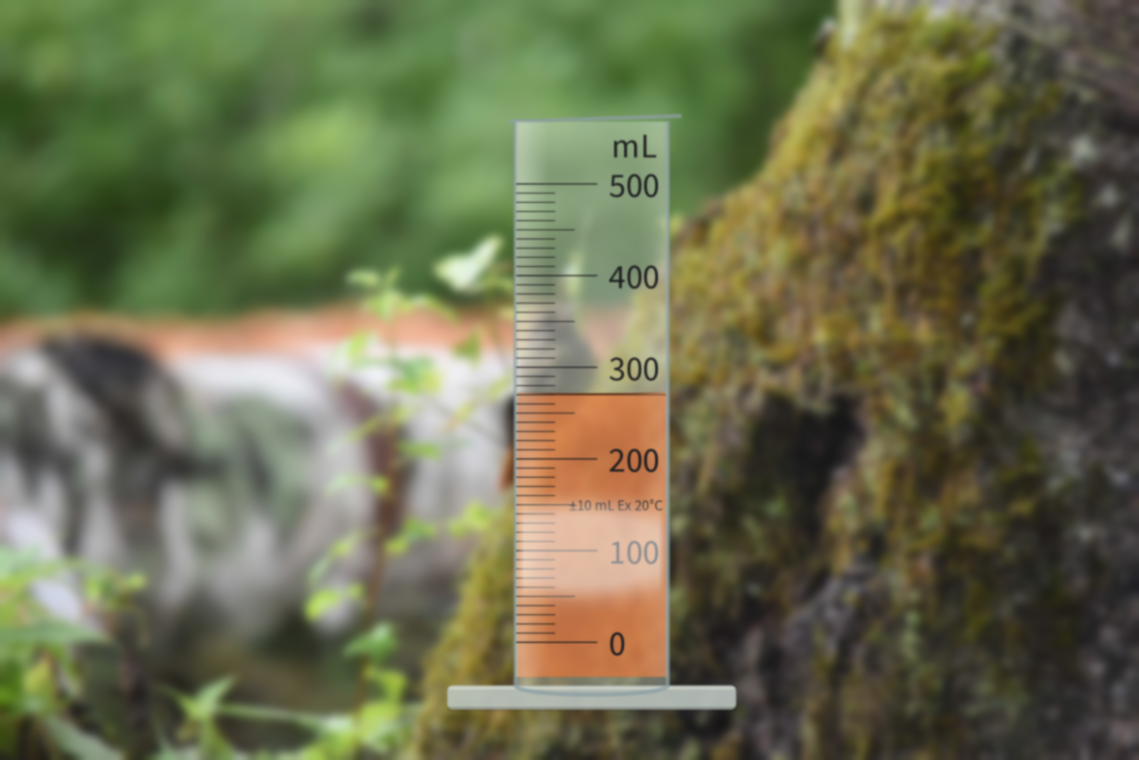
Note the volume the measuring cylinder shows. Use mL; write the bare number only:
270
